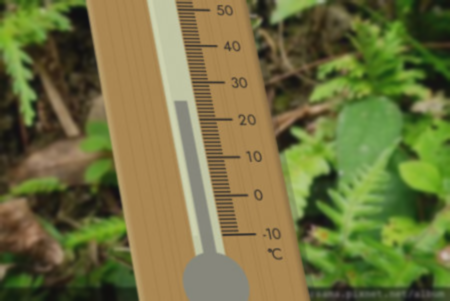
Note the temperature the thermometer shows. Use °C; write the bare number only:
25
